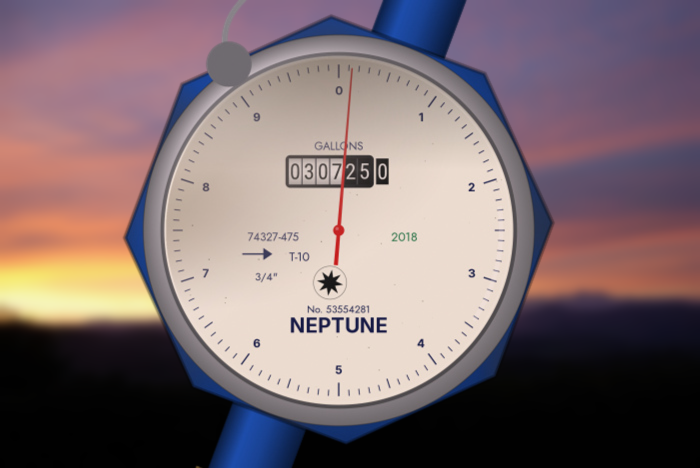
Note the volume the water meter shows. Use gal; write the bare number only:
307250.1
